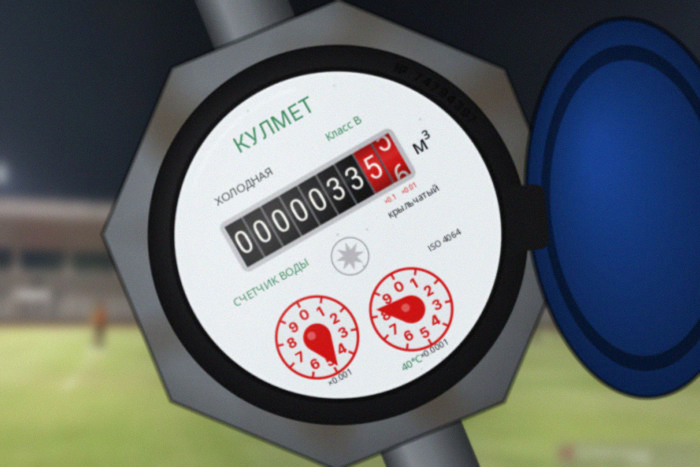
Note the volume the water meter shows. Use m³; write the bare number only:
33.5548
